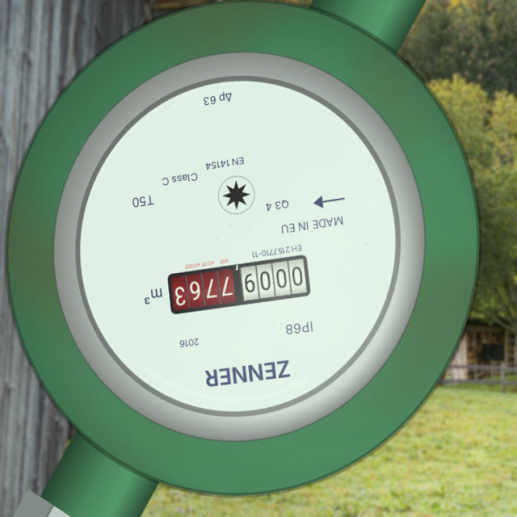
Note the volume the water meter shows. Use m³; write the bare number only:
9.7763
